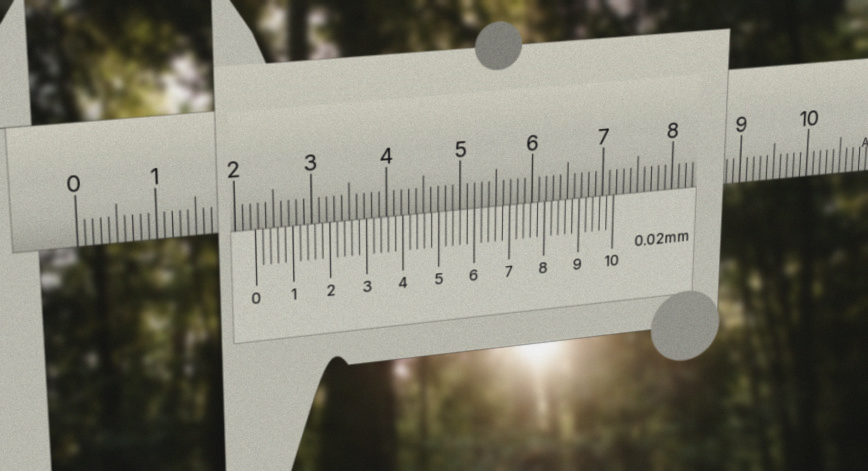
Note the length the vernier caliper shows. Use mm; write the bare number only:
22.6
